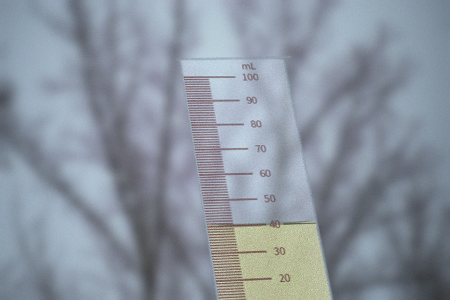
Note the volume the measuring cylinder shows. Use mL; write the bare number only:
40
